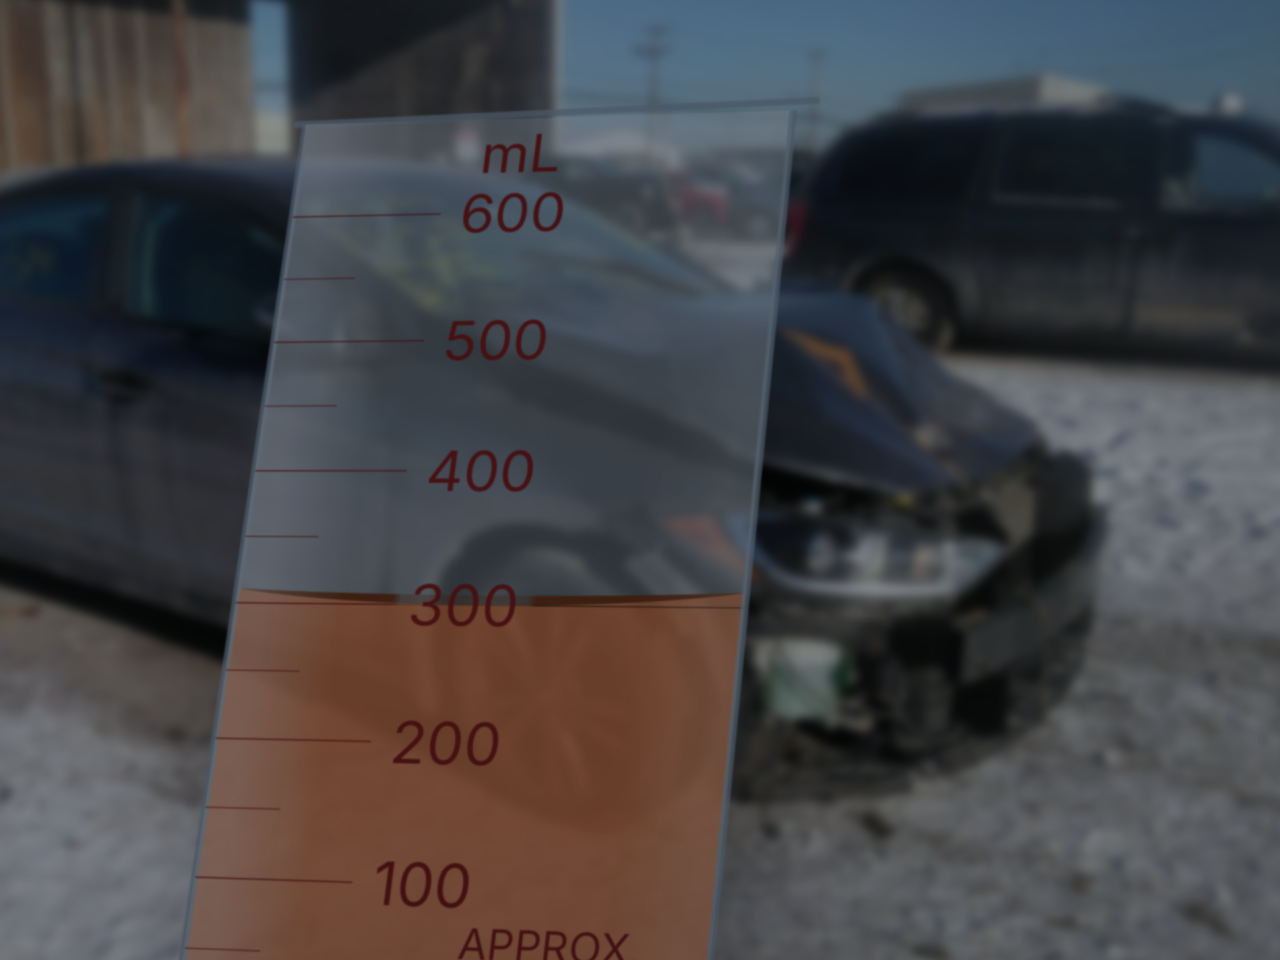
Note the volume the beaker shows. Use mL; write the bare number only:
300
